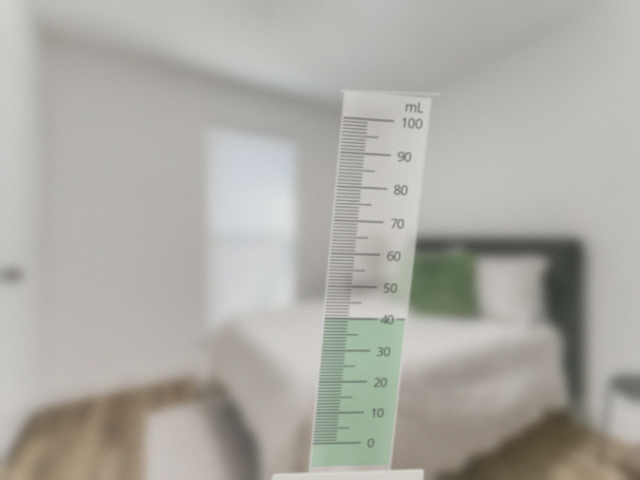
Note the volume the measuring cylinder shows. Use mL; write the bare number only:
40
